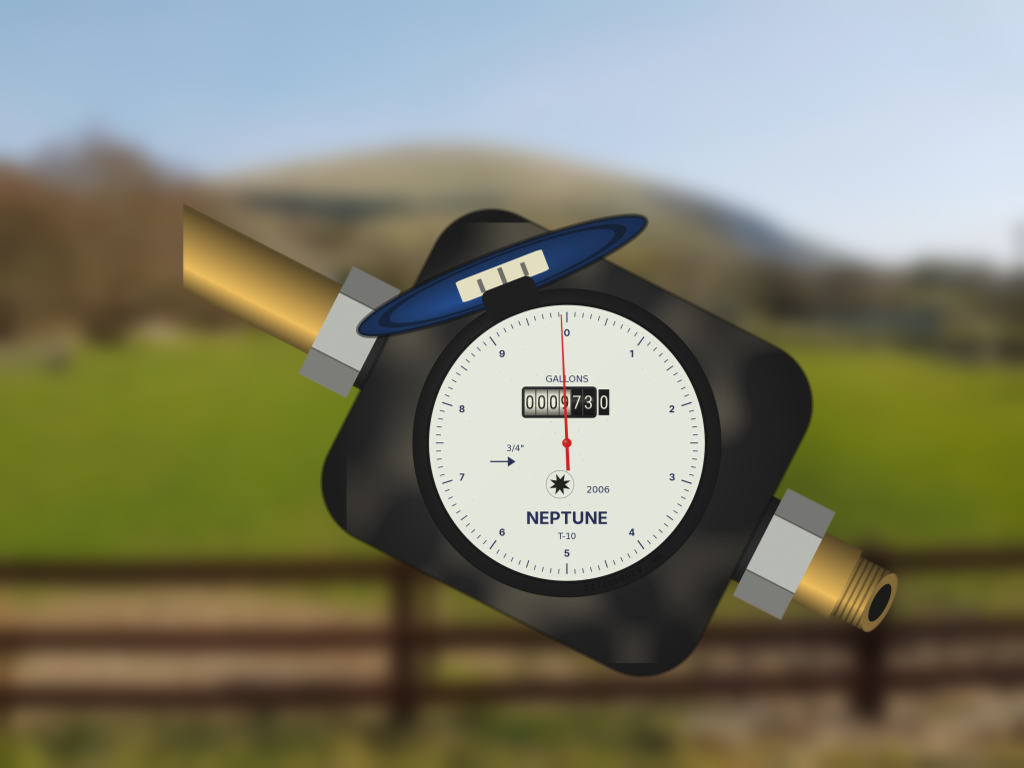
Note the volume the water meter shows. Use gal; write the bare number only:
9729.9
